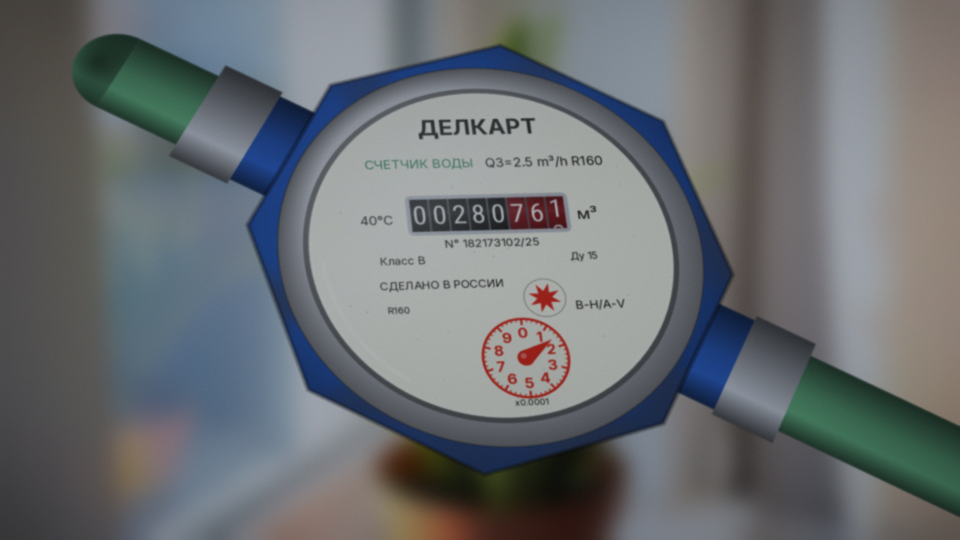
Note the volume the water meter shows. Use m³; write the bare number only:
280.7611
